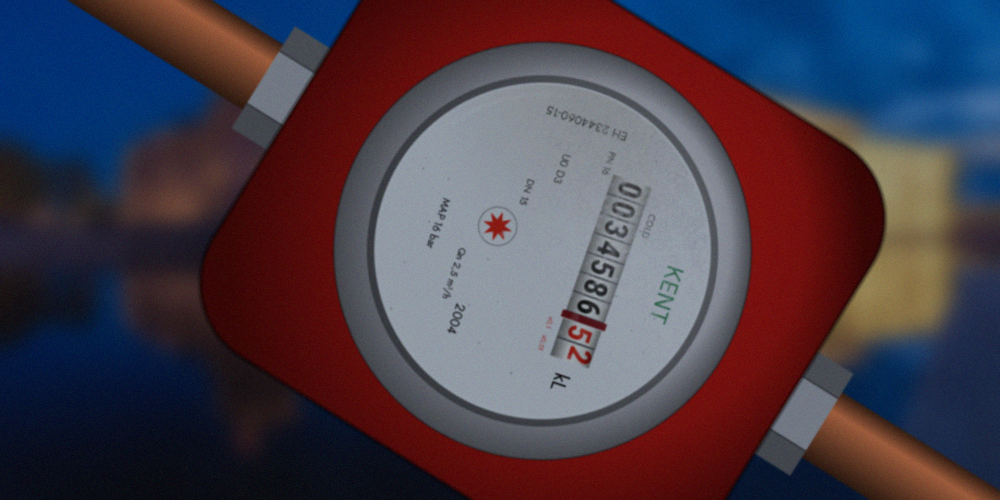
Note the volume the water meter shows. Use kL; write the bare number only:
34586.52
